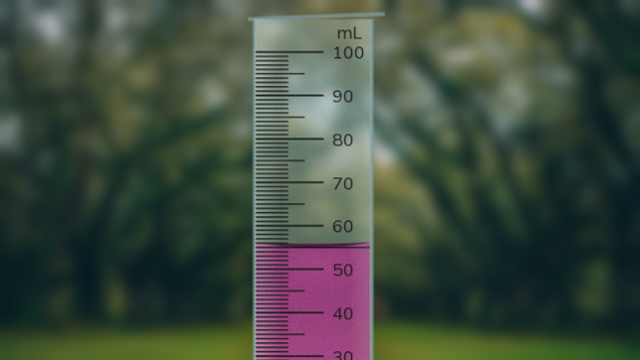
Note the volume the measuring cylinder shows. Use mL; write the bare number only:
55
